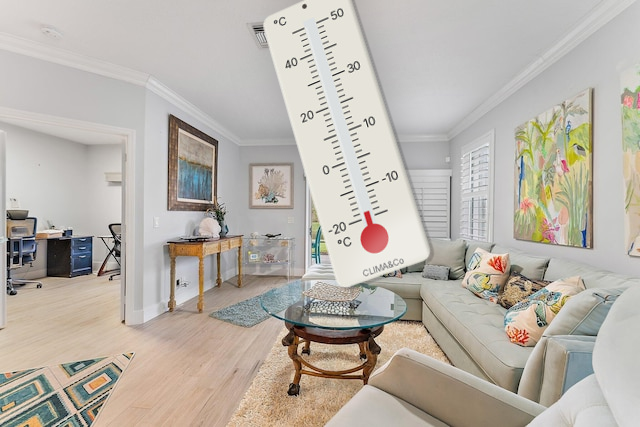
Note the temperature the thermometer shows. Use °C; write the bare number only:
-18
